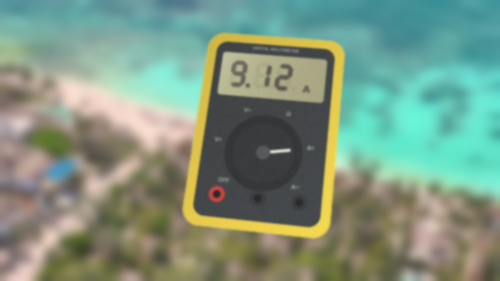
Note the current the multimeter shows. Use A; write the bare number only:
9.12
